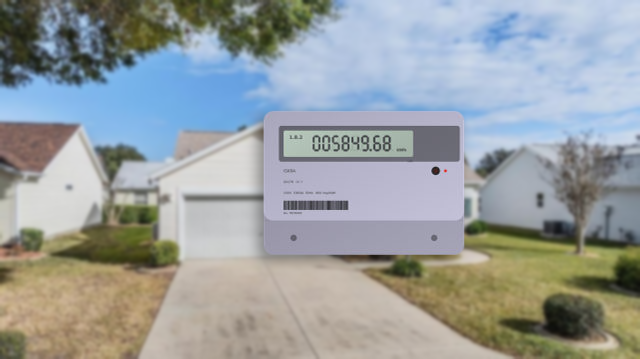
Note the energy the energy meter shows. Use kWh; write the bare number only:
5849.68
